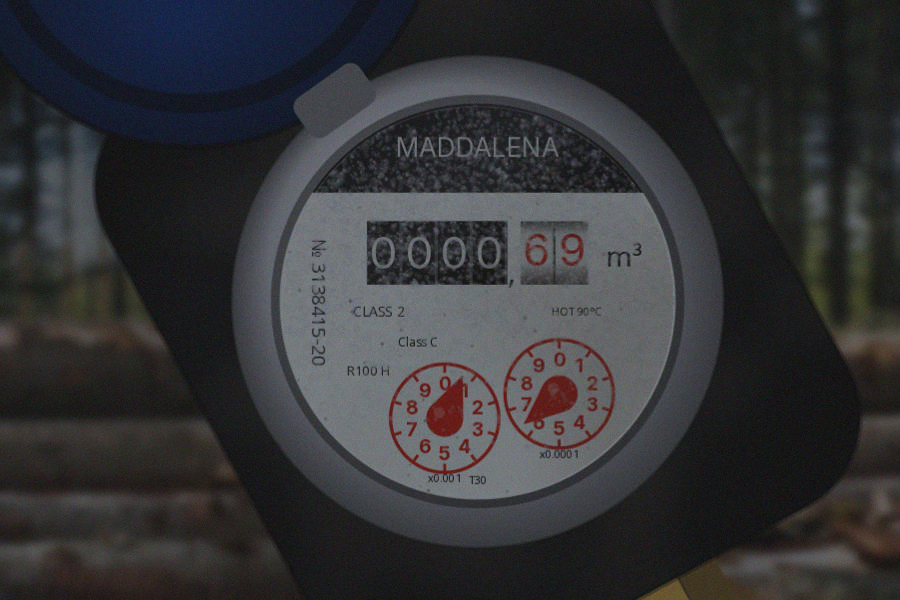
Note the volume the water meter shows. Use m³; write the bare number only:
0.6906
